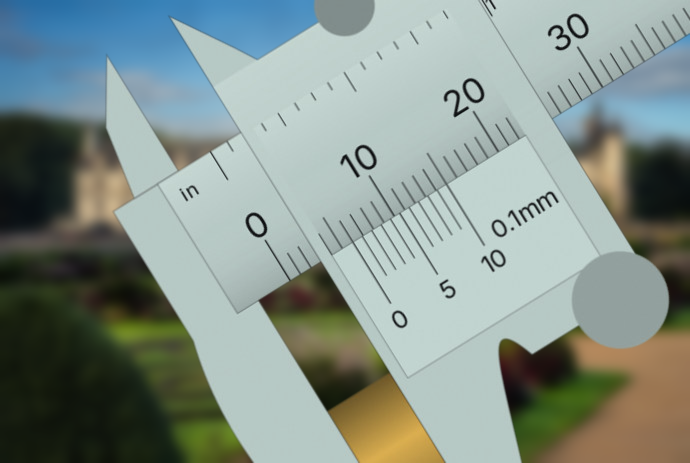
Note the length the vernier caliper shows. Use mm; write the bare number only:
6.0
